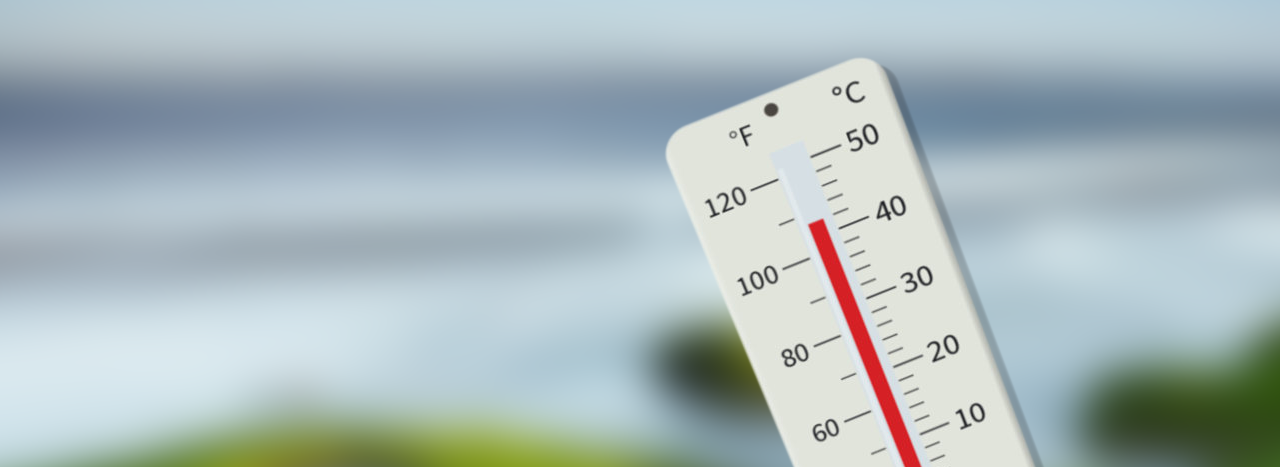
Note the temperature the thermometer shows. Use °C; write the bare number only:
42
